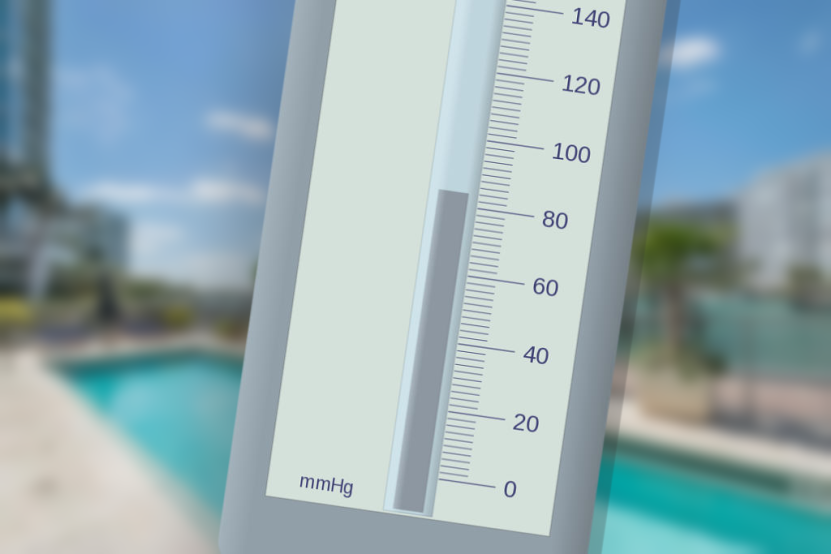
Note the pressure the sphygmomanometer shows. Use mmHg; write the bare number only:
84
